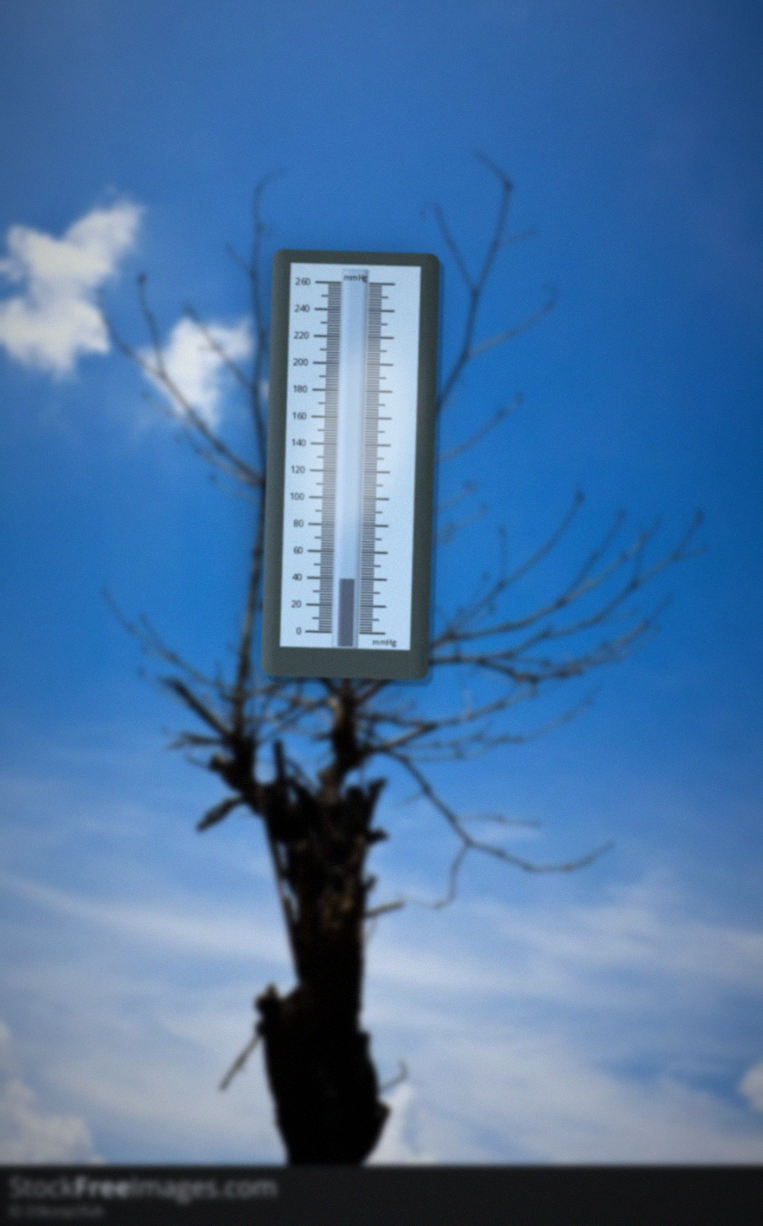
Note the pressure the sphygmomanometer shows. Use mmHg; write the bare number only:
40
